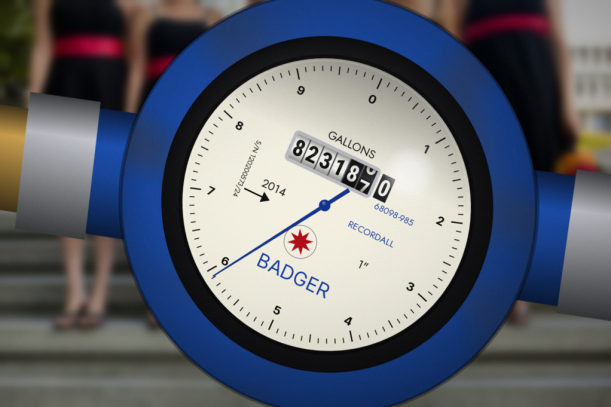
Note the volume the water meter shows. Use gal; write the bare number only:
8231865.9
